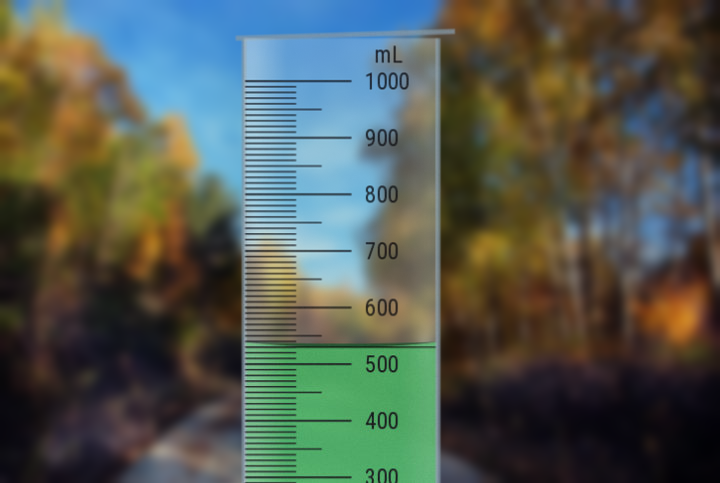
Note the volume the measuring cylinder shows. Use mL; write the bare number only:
530
